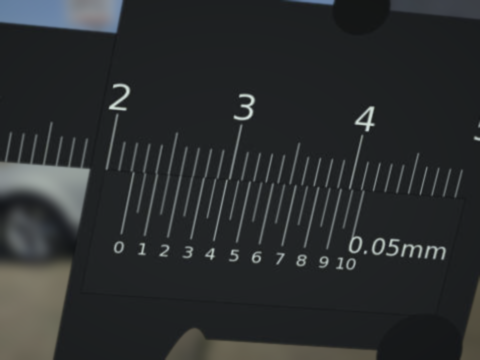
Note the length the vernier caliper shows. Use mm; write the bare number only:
22.2
